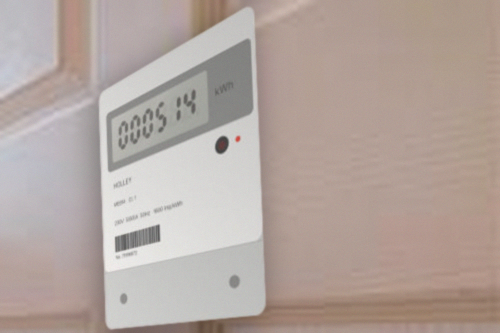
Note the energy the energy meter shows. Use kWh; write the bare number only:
514
